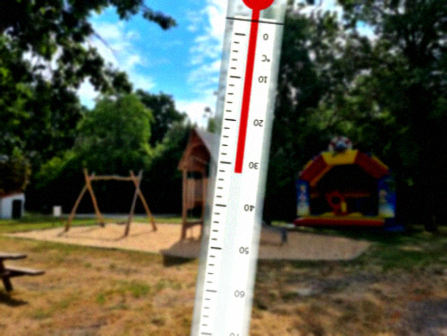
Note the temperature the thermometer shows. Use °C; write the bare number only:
32
